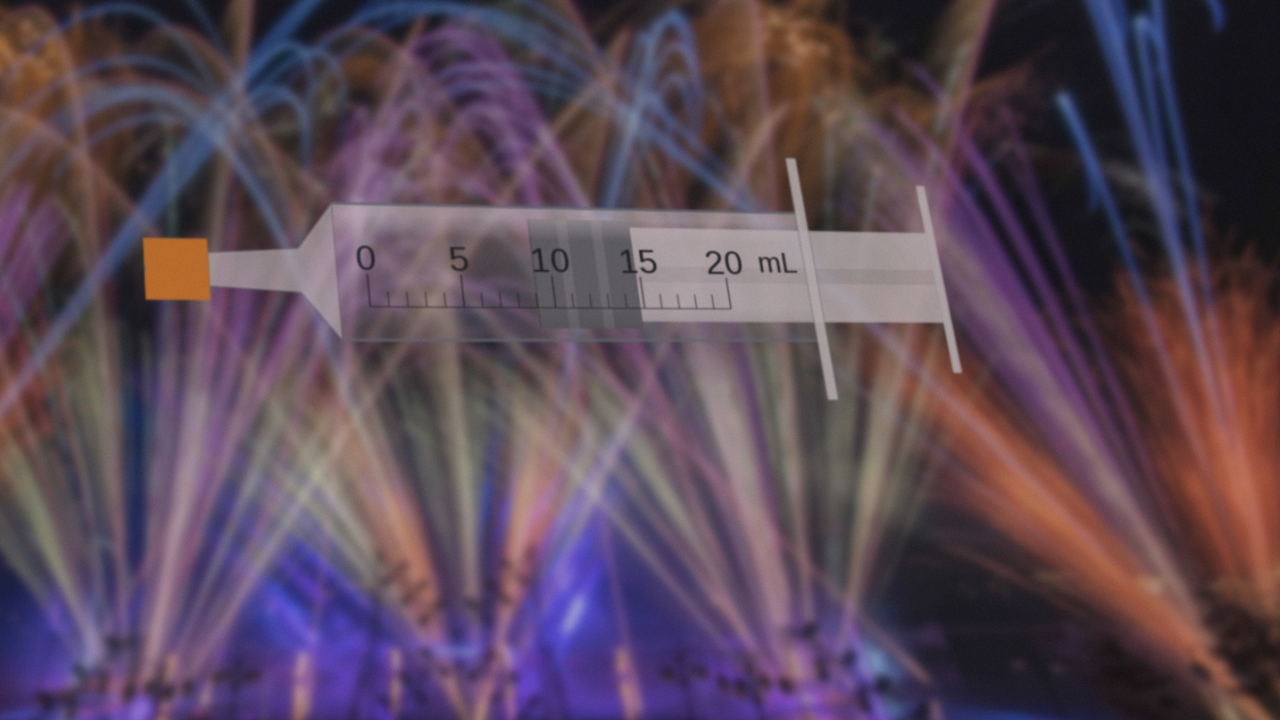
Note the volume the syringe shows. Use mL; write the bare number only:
9
